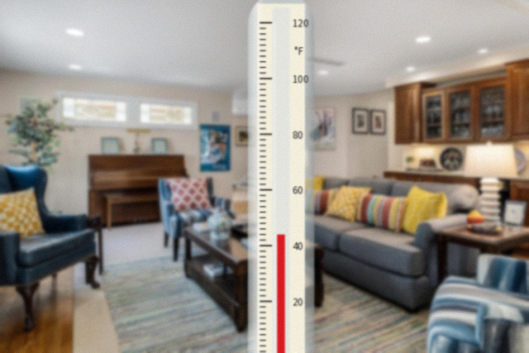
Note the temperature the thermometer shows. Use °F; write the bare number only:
44
